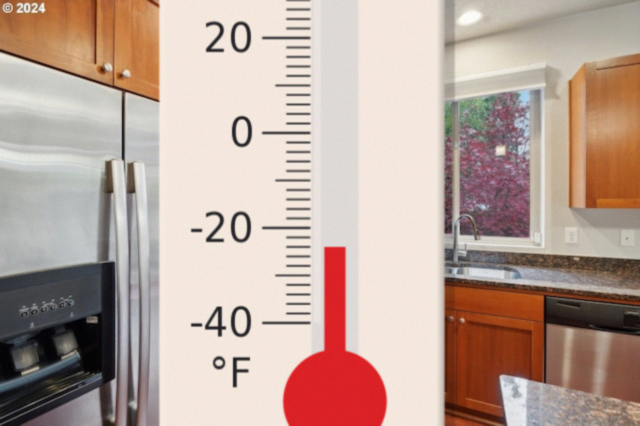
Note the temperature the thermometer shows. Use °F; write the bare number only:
-24
